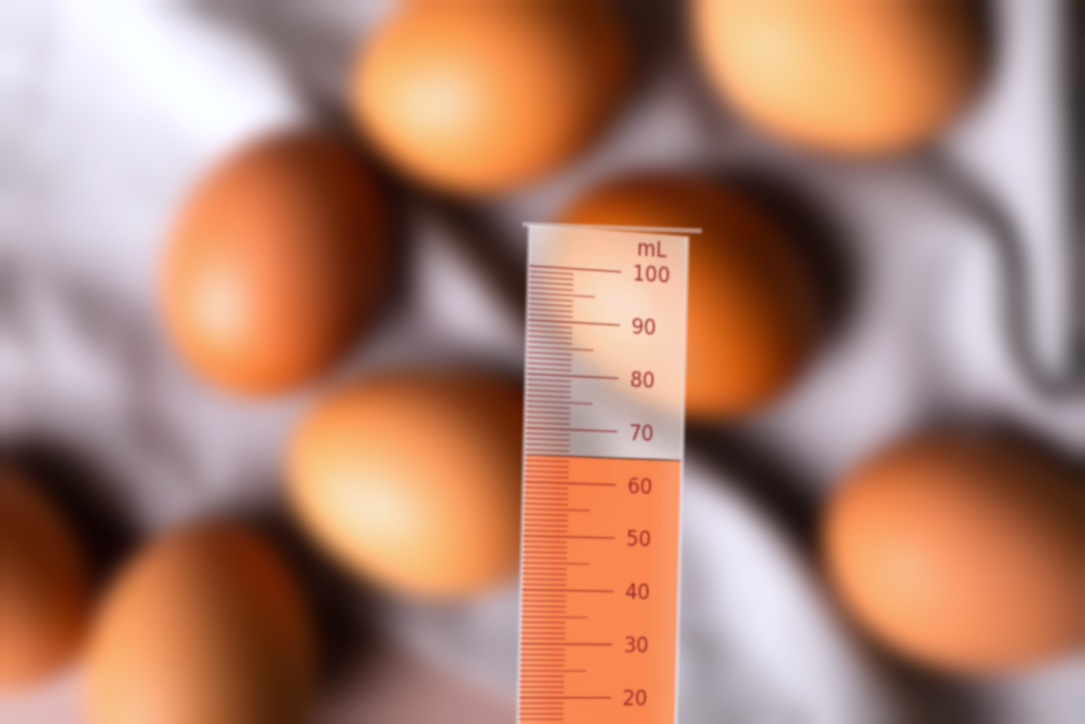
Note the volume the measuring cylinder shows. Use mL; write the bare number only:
65
